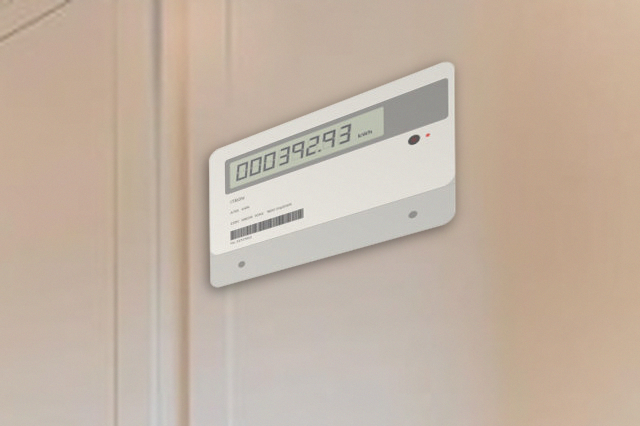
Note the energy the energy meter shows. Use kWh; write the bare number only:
392.93
